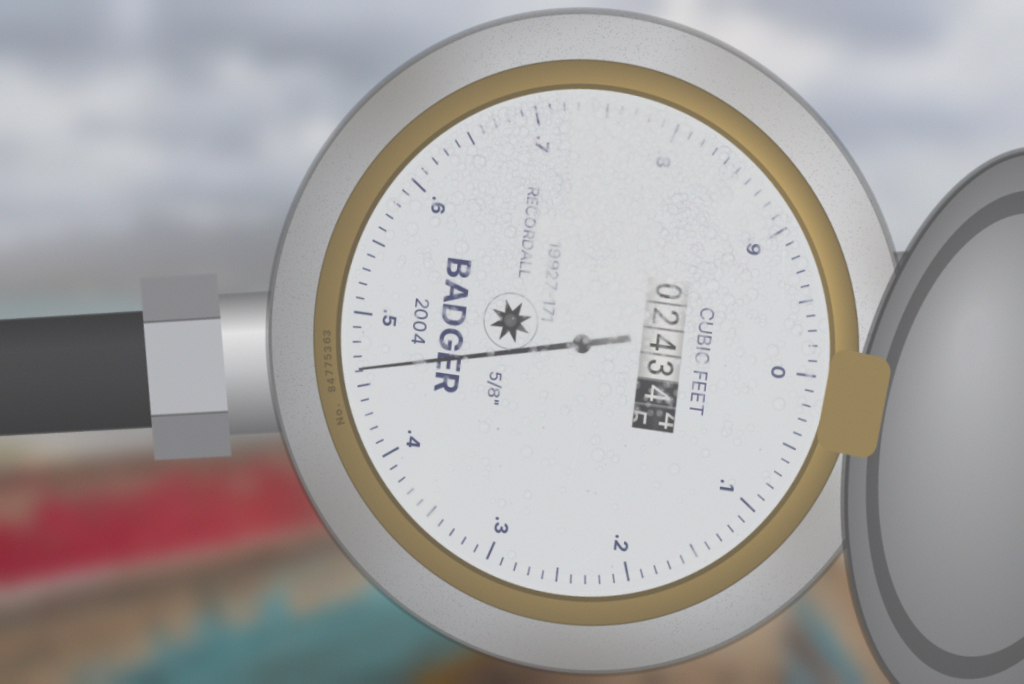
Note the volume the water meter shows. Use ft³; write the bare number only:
24344.46
